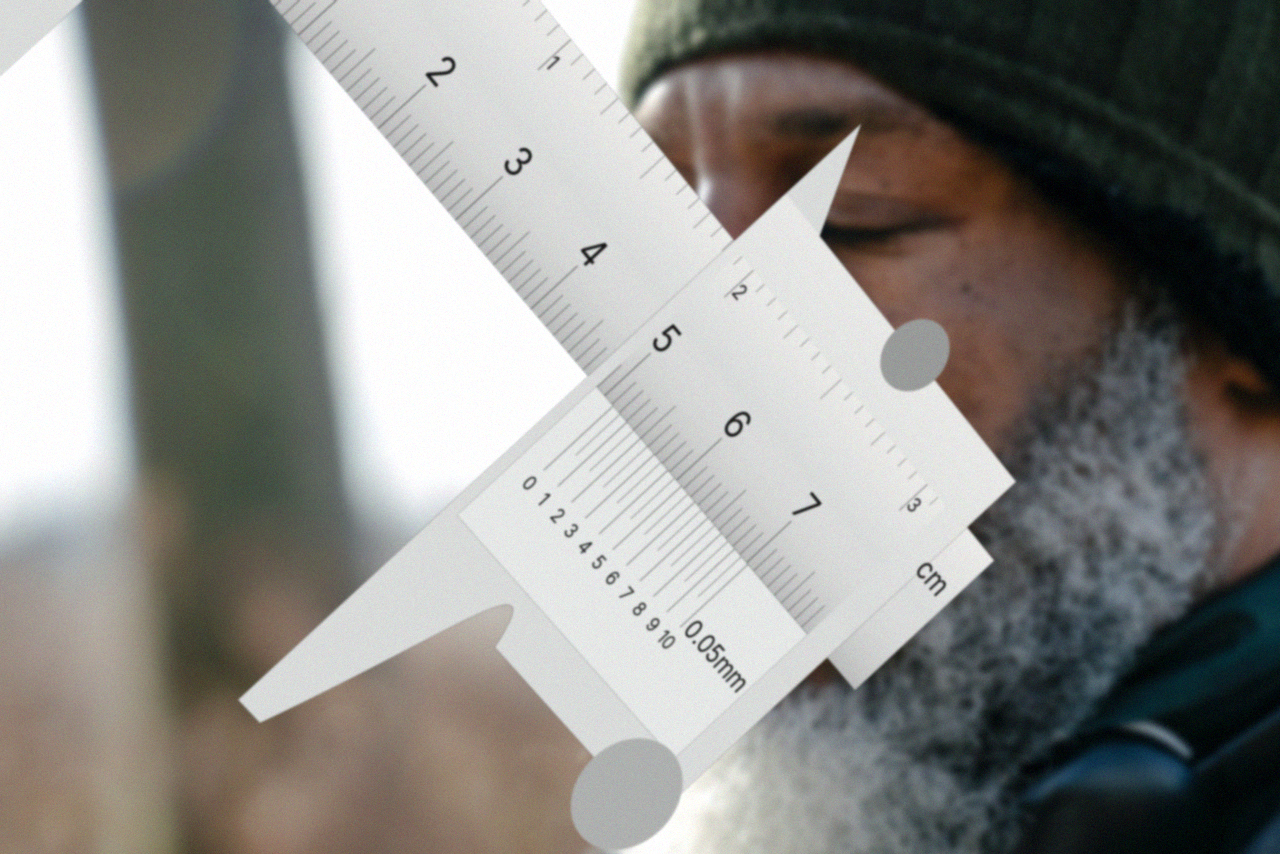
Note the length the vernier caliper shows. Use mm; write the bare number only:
51.2
